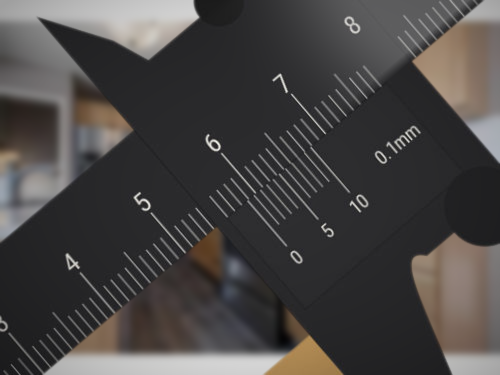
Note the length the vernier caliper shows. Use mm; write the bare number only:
58.8
